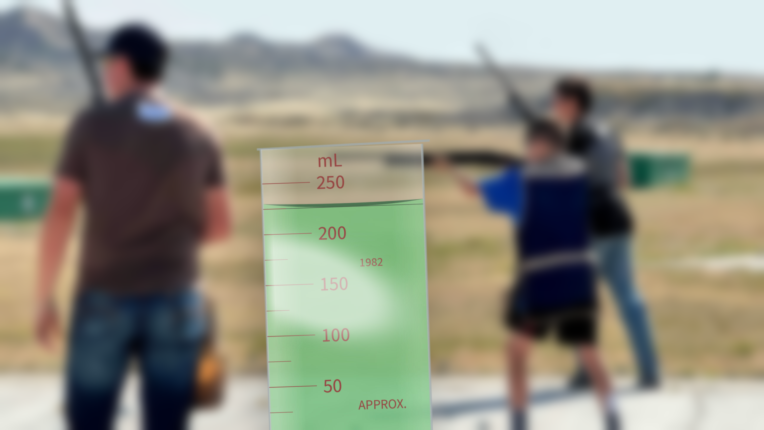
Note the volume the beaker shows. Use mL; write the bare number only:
225
